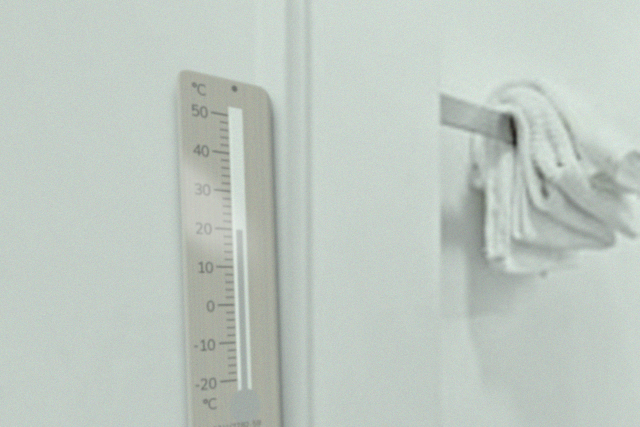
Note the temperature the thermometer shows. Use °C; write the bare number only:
20
